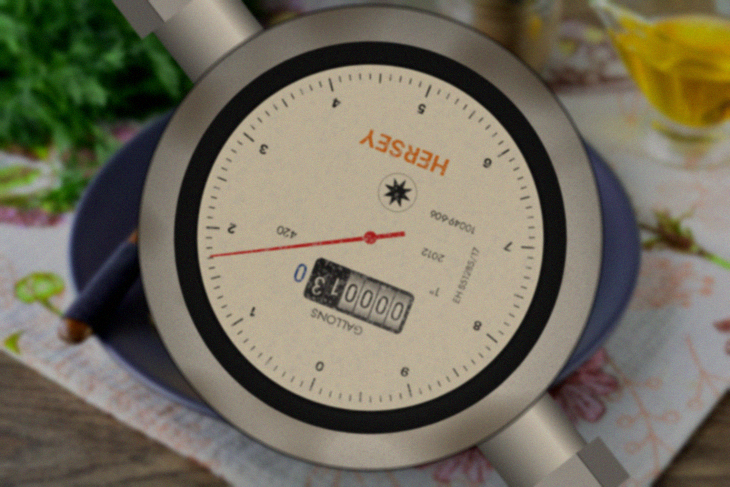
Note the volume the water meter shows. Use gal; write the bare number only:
131.7
